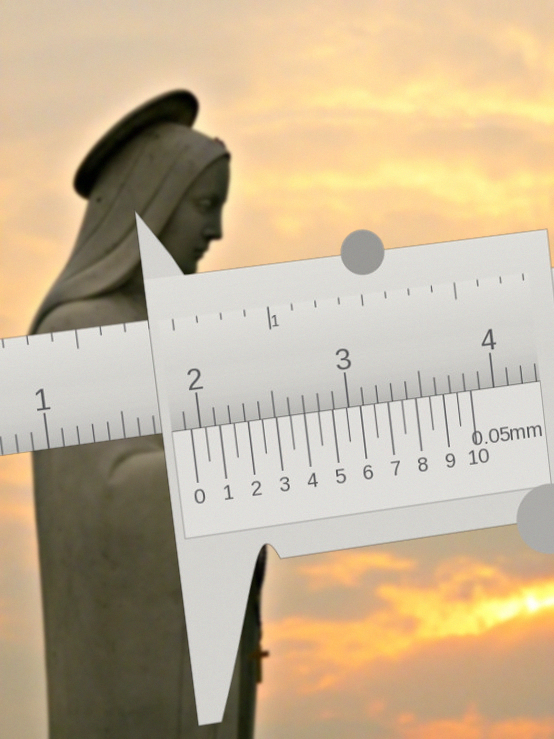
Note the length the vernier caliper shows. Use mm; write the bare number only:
19.4
